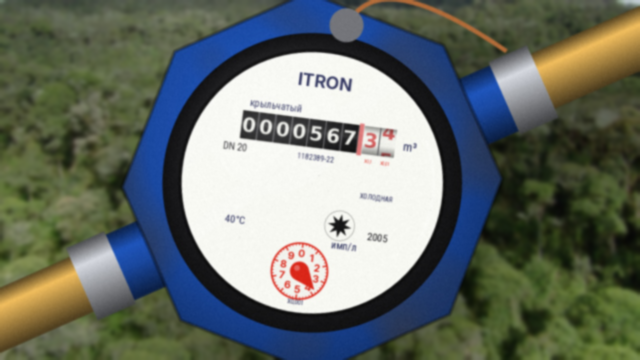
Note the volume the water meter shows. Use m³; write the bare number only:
567.343
